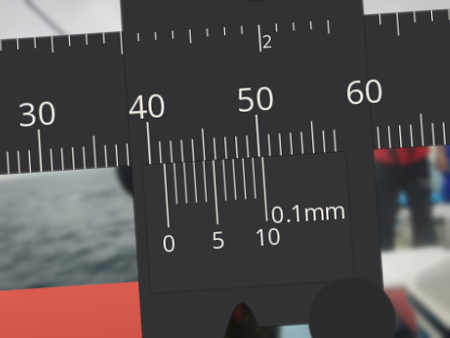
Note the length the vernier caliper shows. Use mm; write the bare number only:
41.3
